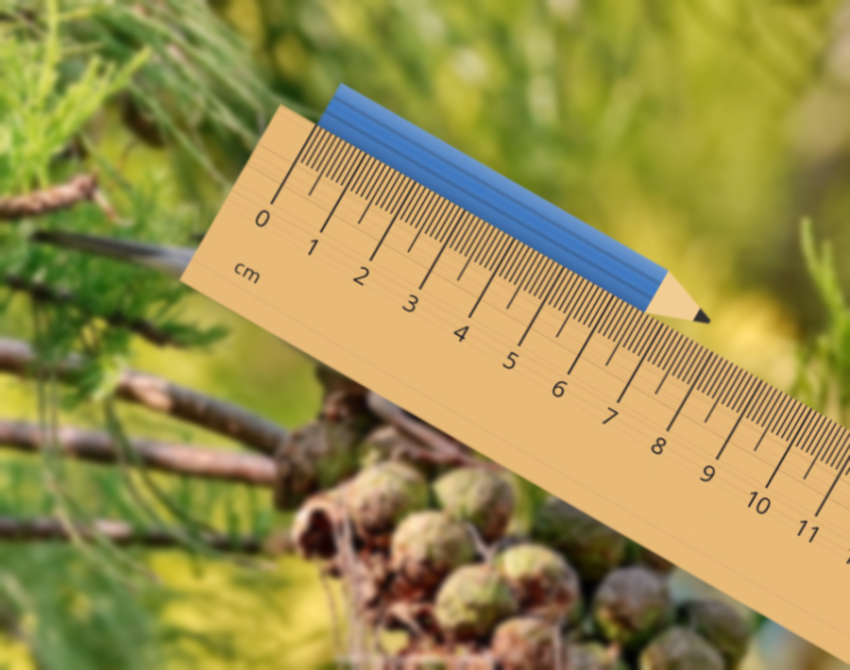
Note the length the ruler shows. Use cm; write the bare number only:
7.7
